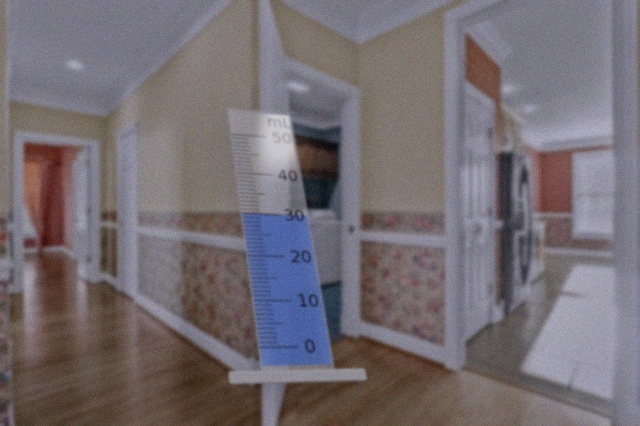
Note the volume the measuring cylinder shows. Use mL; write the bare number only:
30
